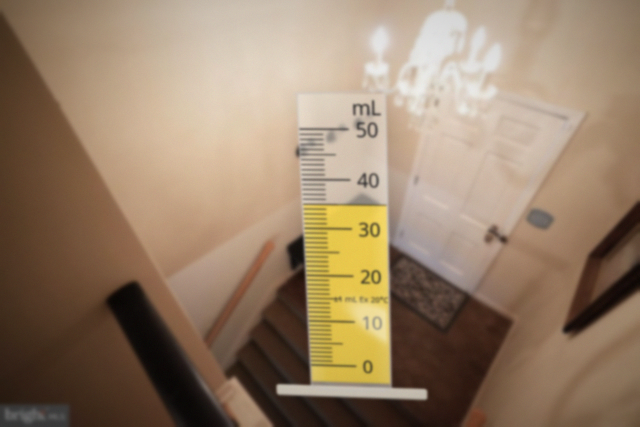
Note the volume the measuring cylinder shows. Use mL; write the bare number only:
35
